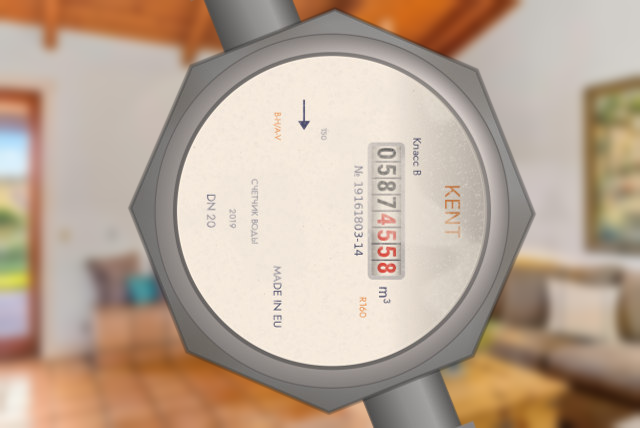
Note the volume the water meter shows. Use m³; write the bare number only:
587.4558
